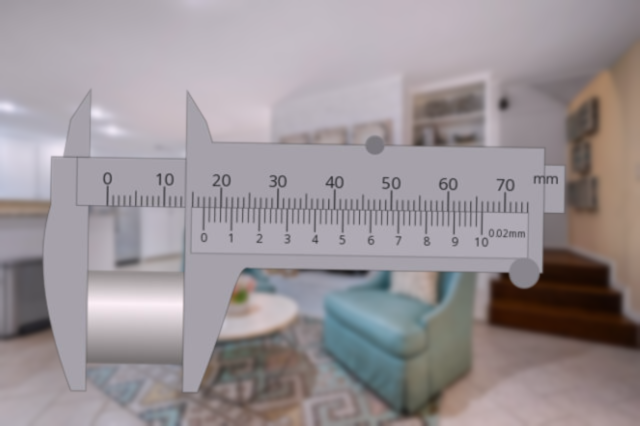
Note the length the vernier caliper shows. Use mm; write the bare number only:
17.0
